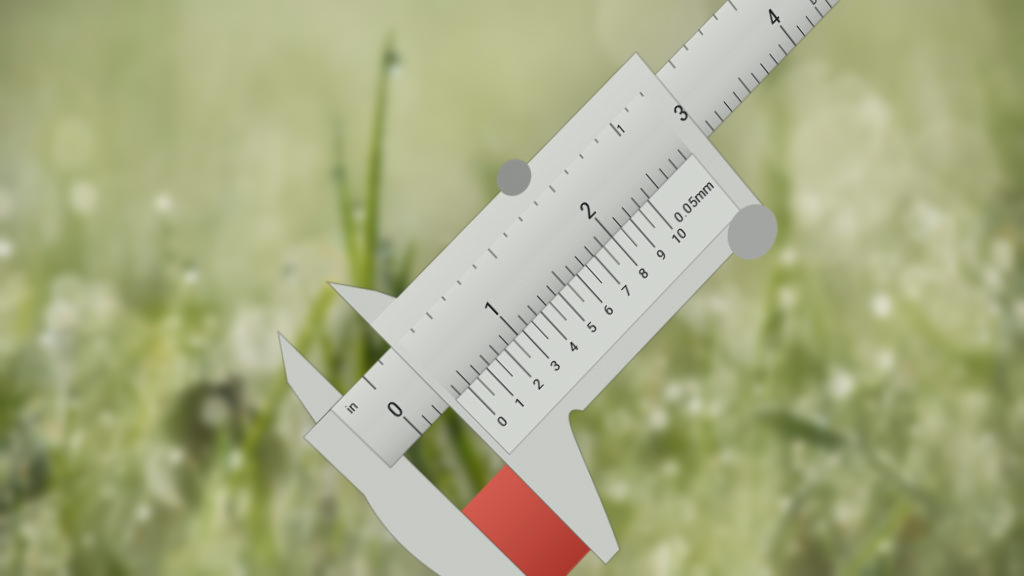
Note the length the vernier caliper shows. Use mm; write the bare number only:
4.8
